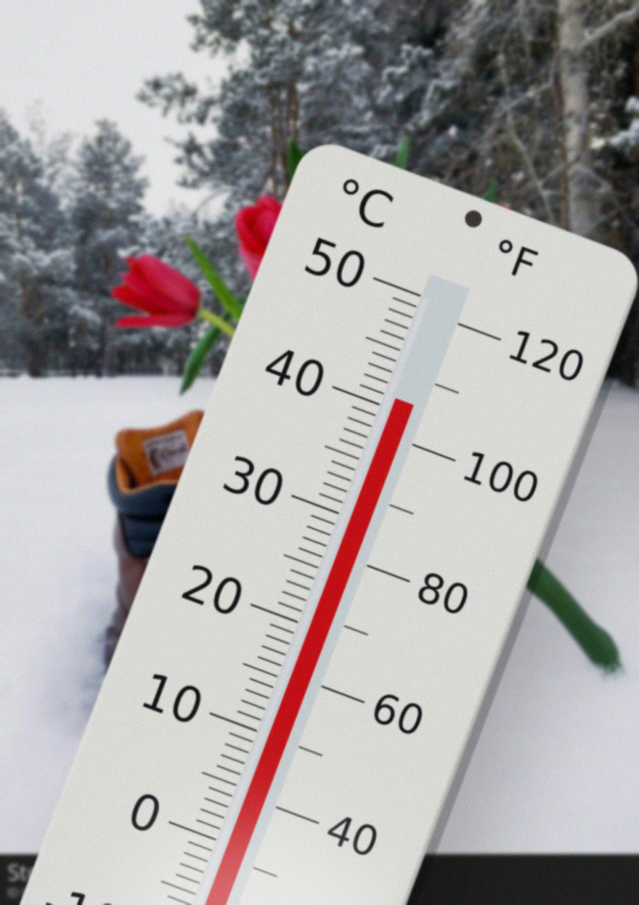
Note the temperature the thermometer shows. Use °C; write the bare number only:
41
